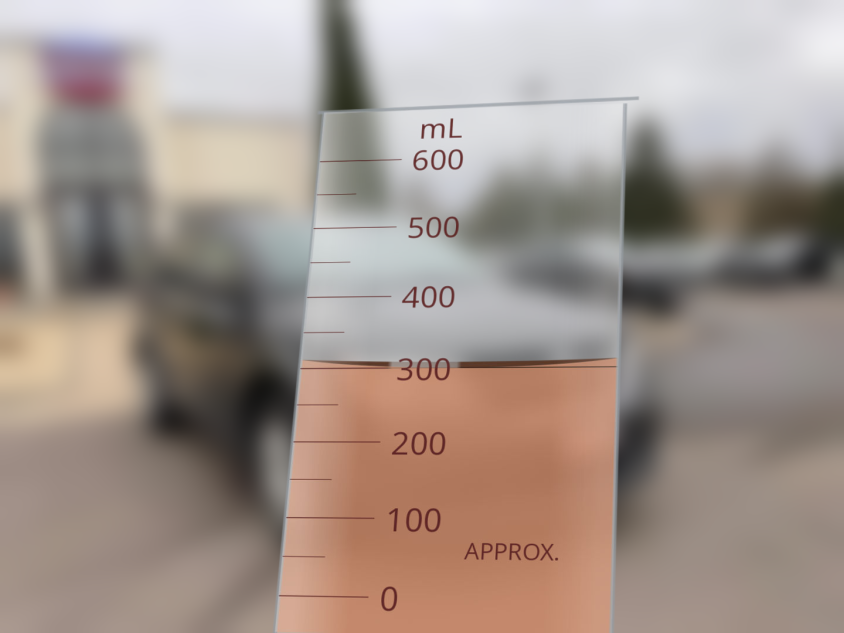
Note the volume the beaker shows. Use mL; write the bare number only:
300
